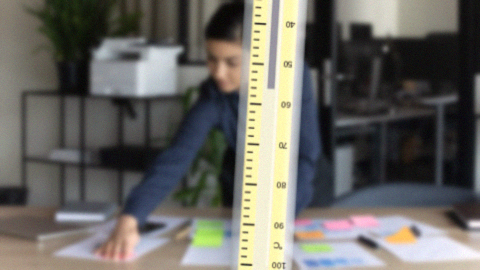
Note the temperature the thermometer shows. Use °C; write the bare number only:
56
